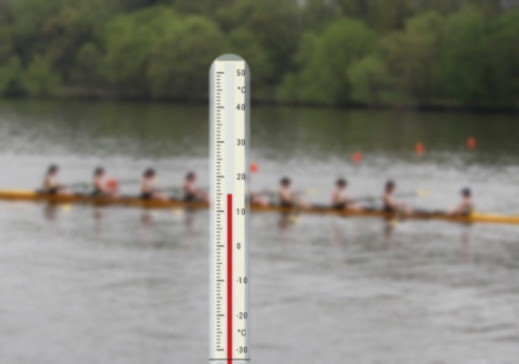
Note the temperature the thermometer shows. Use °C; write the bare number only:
15
